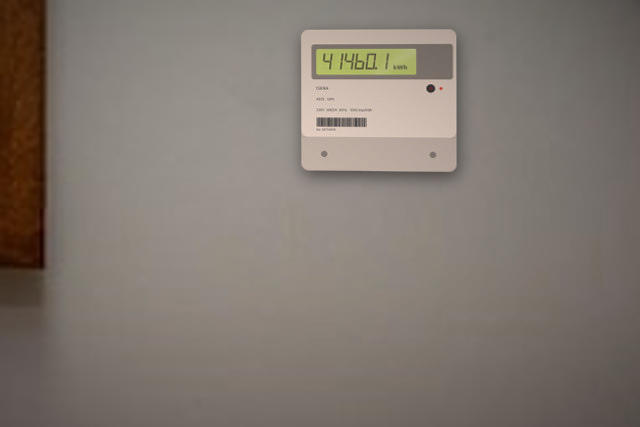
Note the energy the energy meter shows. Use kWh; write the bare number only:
41460.1
